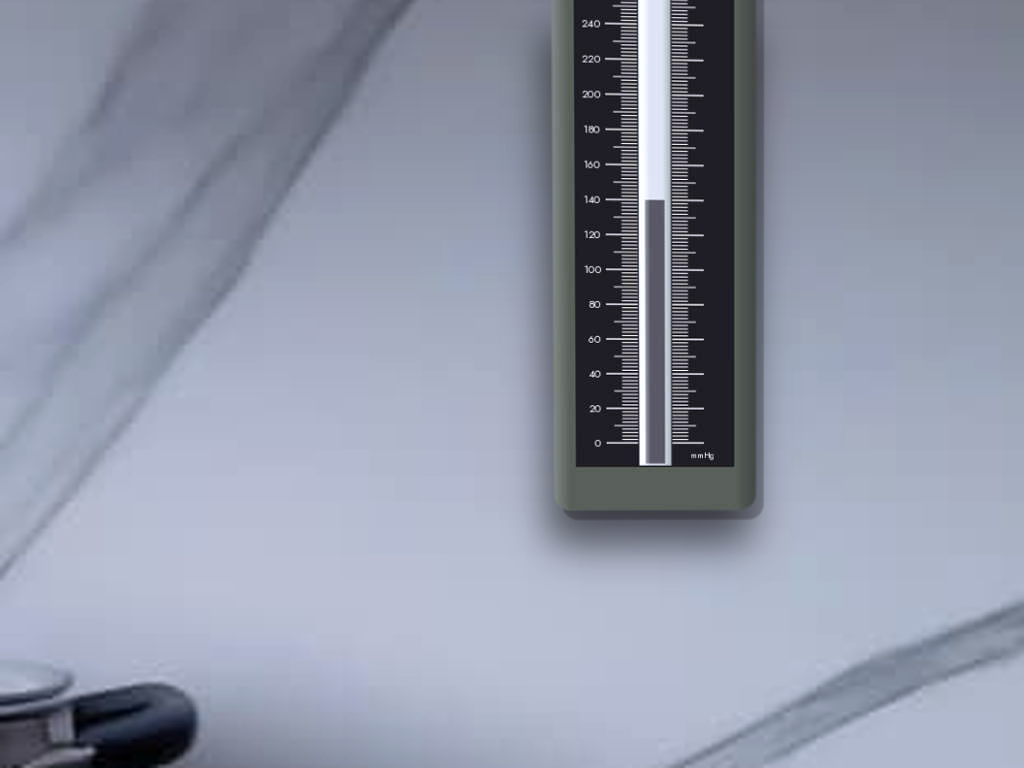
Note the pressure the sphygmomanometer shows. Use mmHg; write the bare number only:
140
